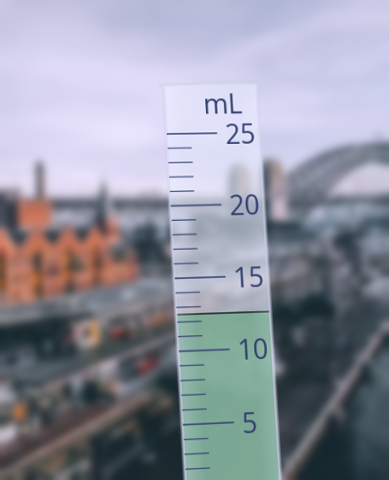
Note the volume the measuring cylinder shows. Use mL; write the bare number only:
12.5
